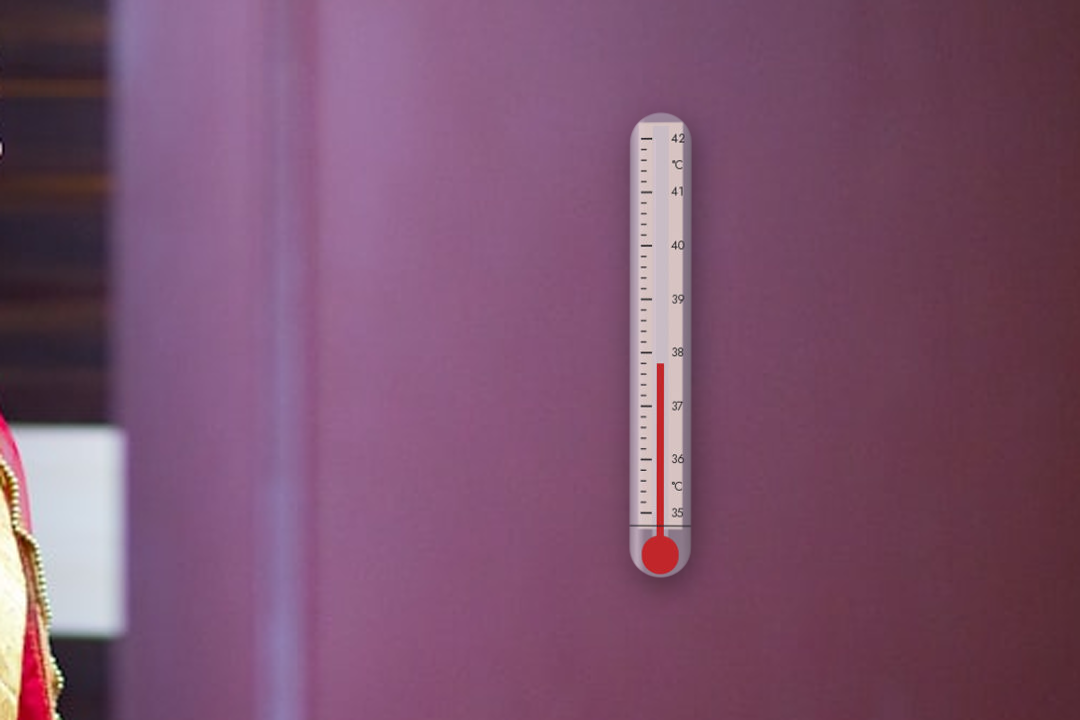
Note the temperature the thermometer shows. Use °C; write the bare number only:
37.8
